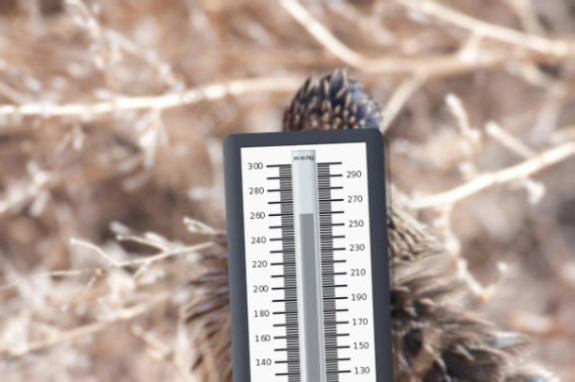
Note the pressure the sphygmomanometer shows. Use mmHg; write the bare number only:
260
